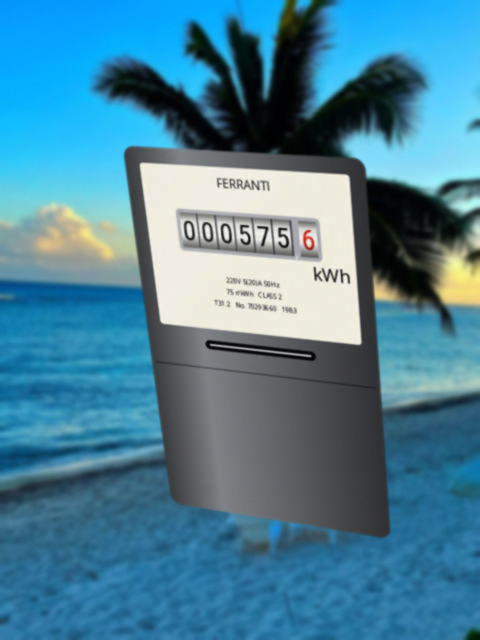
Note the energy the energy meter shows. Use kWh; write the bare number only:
575.6
